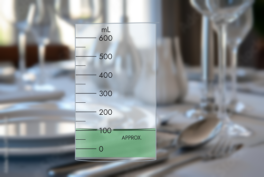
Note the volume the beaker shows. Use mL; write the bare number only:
100
